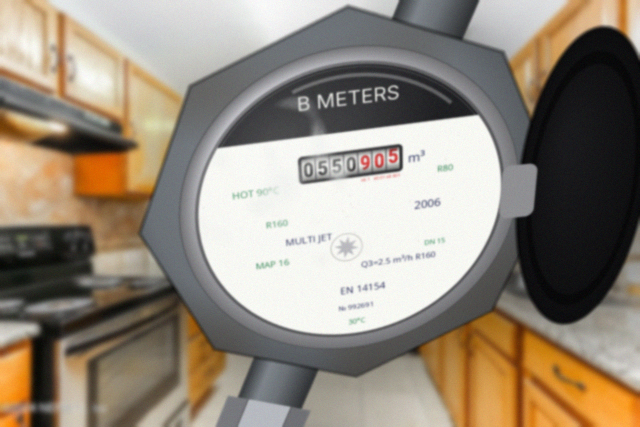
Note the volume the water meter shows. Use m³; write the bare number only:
550.905
